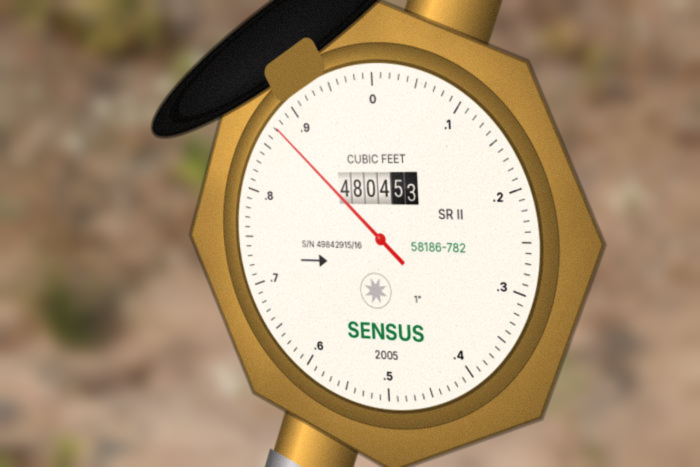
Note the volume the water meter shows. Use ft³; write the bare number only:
480452.87
